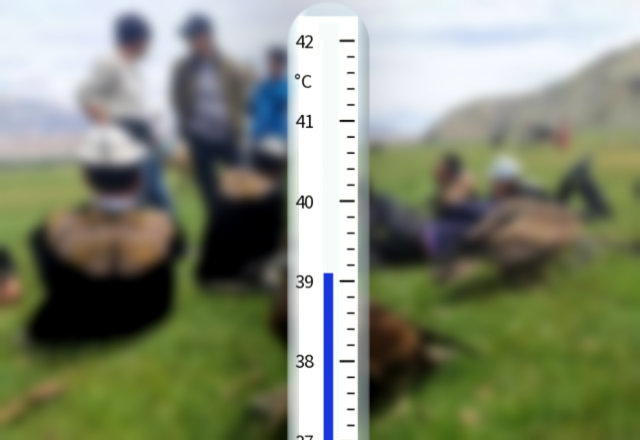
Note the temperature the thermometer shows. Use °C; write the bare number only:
39.1
